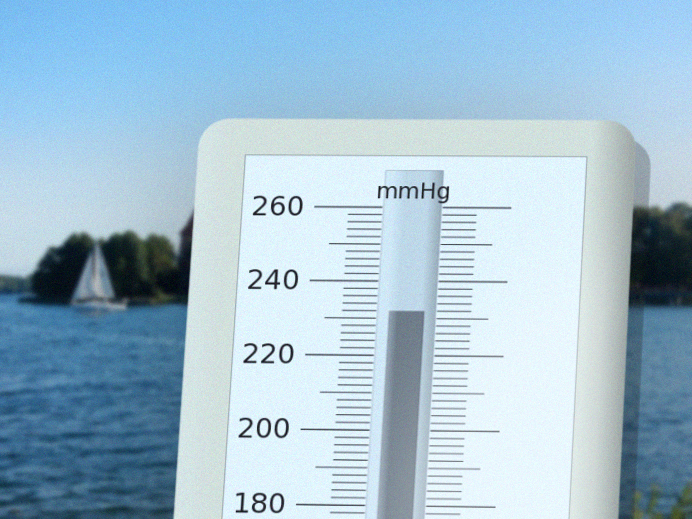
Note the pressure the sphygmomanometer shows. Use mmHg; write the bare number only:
232
